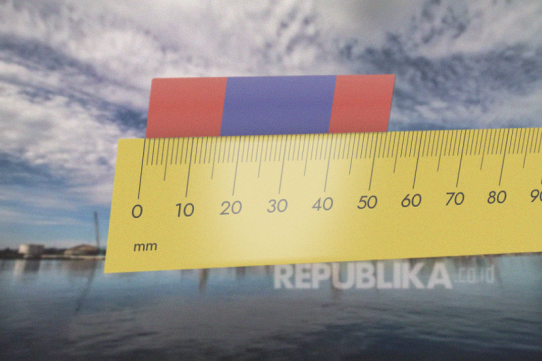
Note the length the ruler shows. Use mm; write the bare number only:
52
